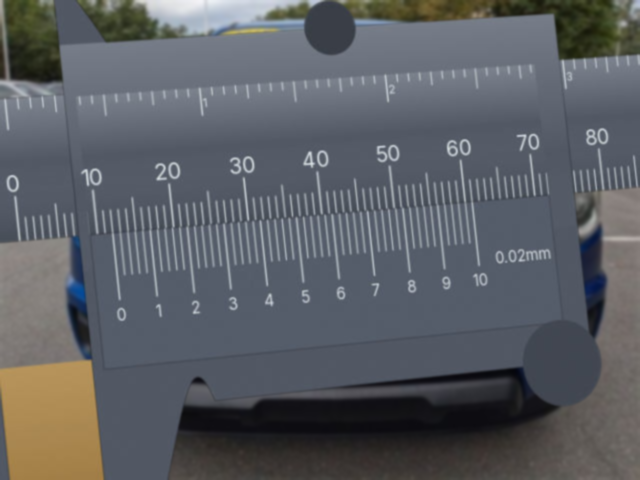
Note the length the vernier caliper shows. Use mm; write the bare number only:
12.0
